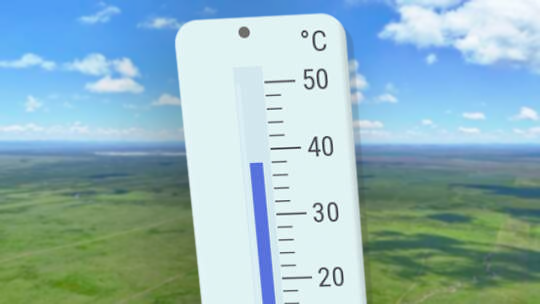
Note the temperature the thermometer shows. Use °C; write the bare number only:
38
